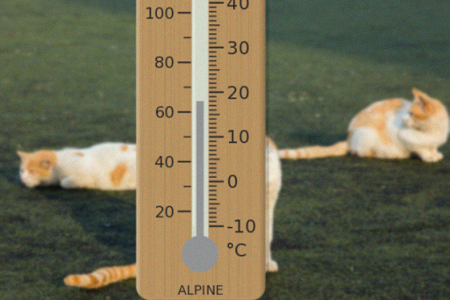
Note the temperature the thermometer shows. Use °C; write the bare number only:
18
